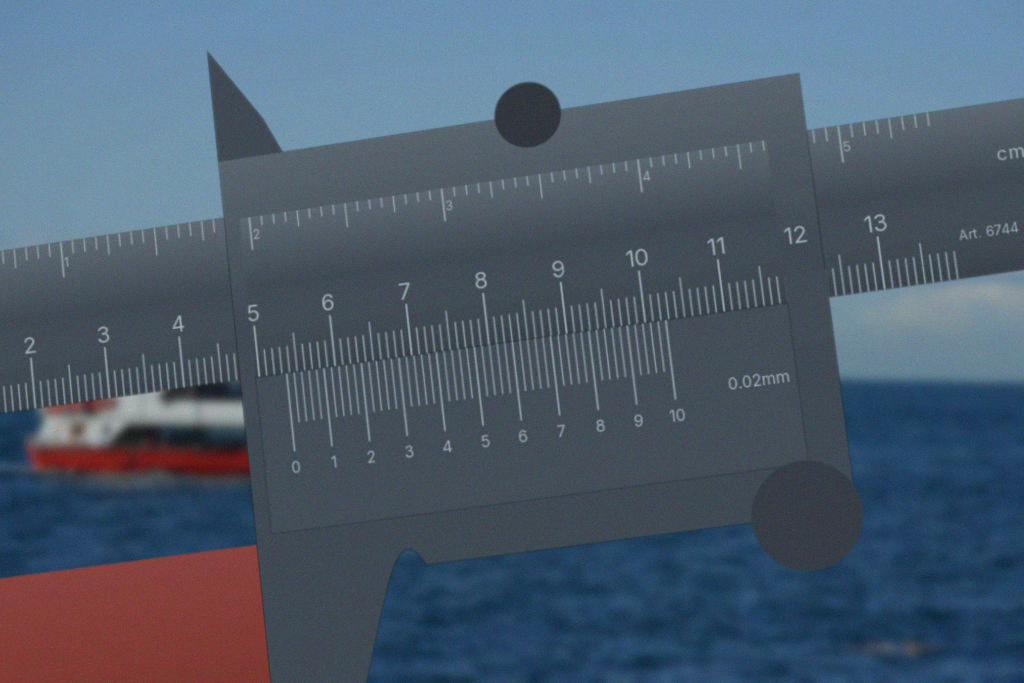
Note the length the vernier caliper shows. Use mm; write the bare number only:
53.6
